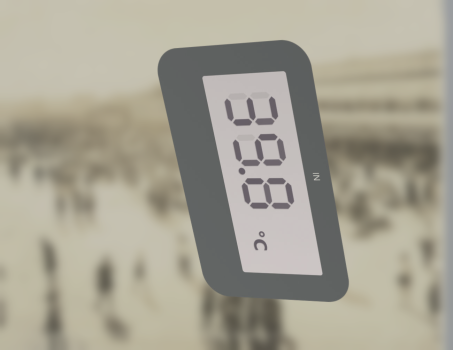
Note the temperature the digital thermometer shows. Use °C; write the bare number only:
39.8
